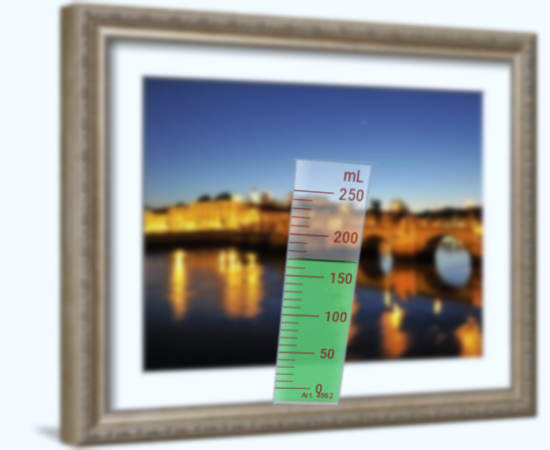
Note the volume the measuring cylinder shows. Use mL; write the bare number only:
170
